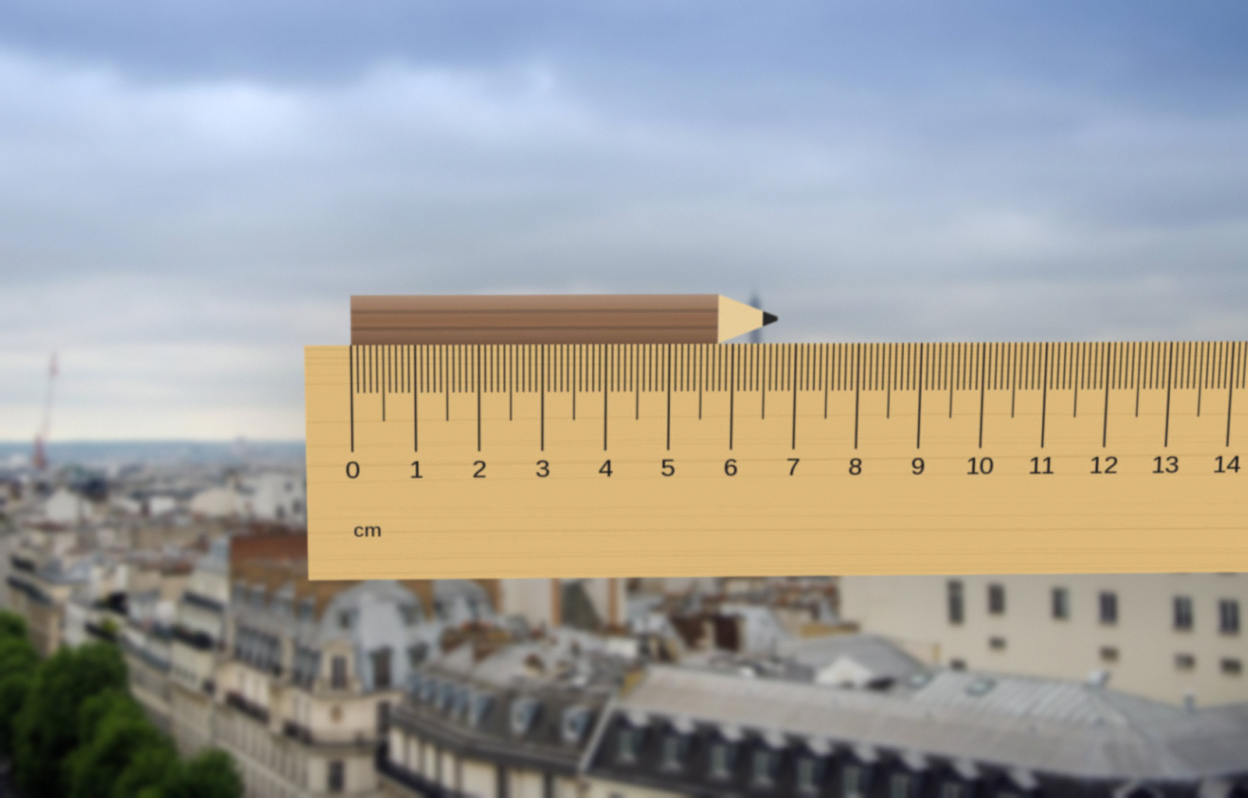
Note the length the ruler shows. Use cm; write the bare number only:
6.7
